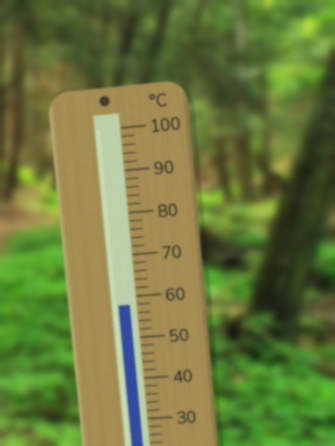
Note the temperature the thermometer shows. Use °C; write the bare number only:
58
